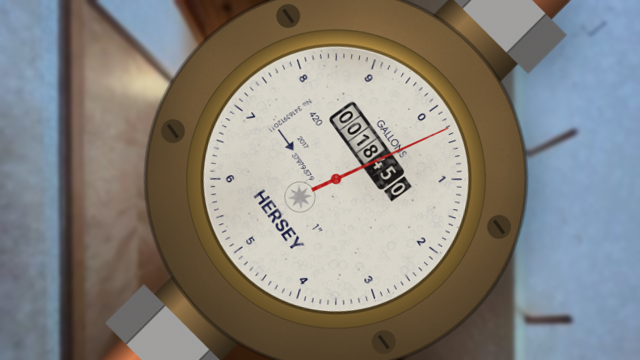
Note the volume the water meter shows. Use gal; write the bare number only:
18450.3
